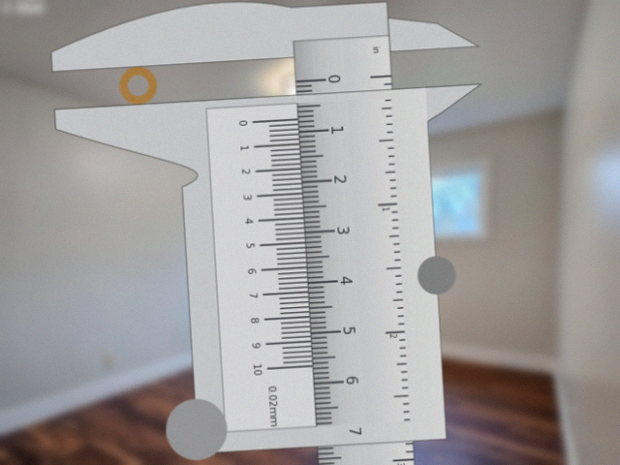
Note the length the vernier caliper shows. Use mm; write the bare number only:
7.5
